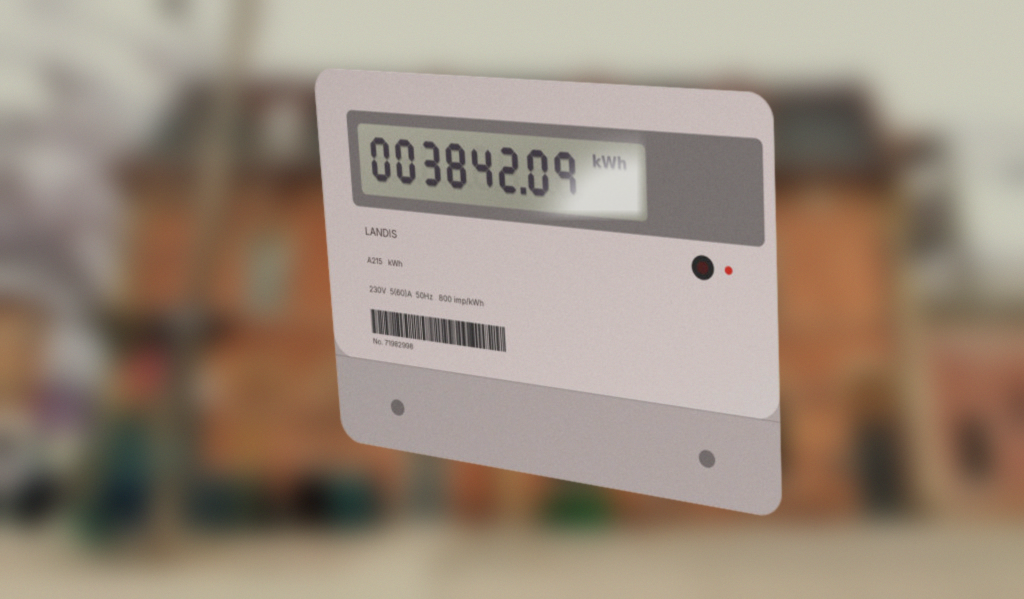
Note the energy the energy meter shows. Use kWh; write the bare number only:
3842.09
